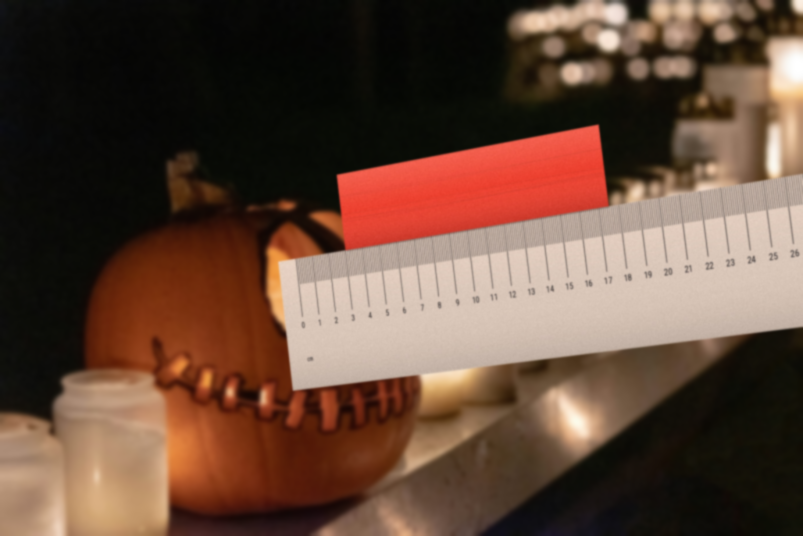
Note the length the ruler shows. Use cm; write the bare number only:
14.5
